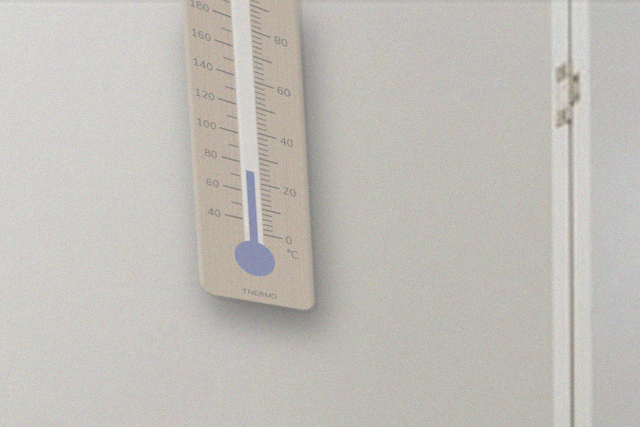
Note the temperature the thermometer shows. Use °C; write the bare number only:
24
